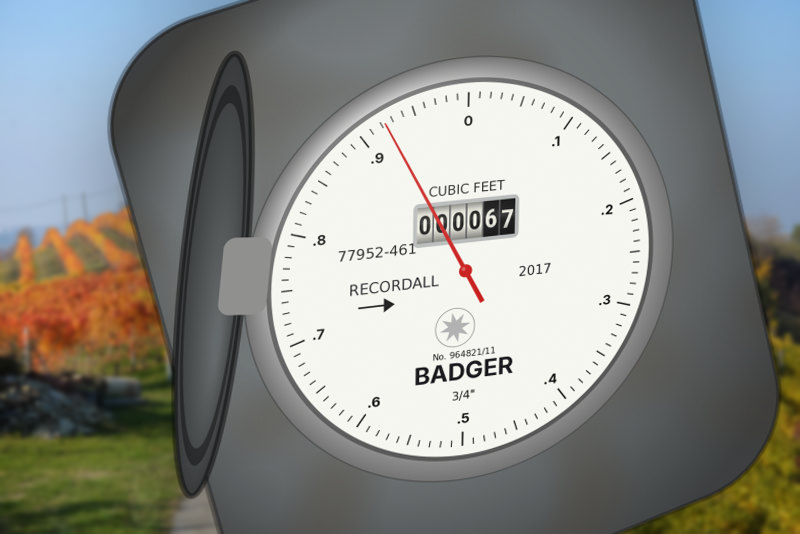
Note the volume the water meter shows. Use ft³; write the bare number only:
66.92
